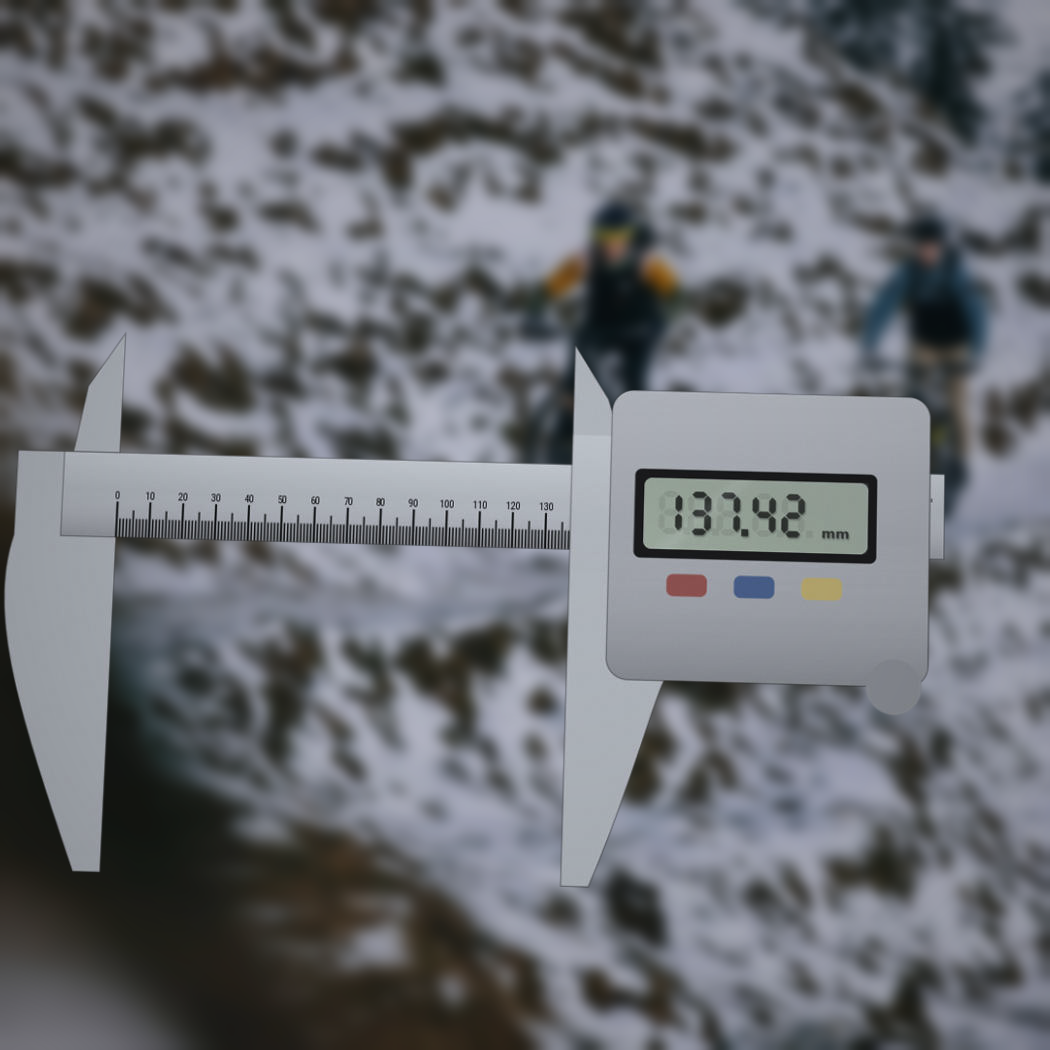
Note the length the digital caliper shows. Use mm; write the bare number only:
137.42
